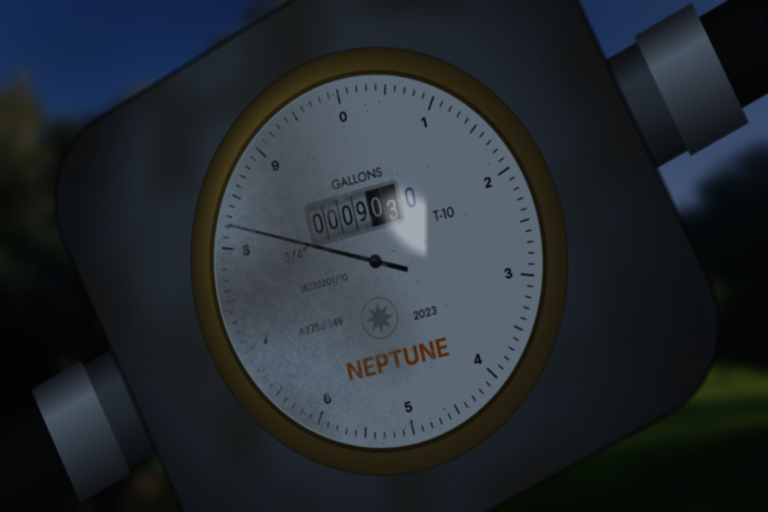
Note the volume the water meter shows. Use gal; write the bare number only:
9028.2
